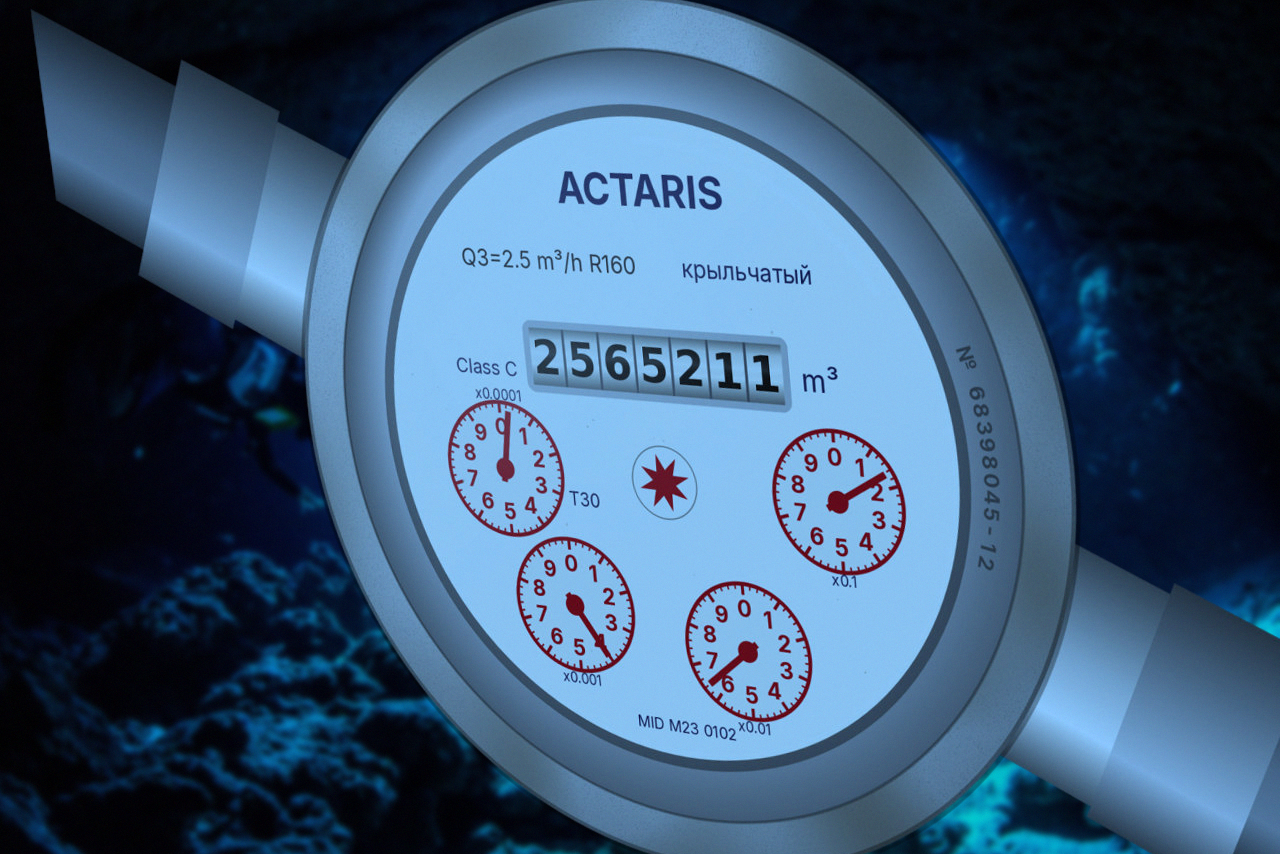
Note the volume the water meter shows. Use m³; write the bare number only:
2565211.1640
